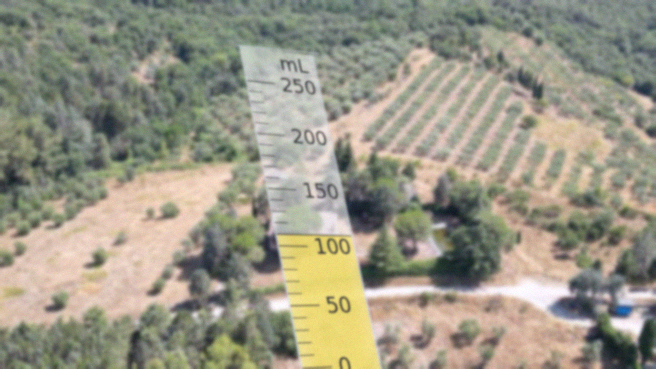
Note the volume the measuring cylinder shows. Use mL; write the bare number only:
110
